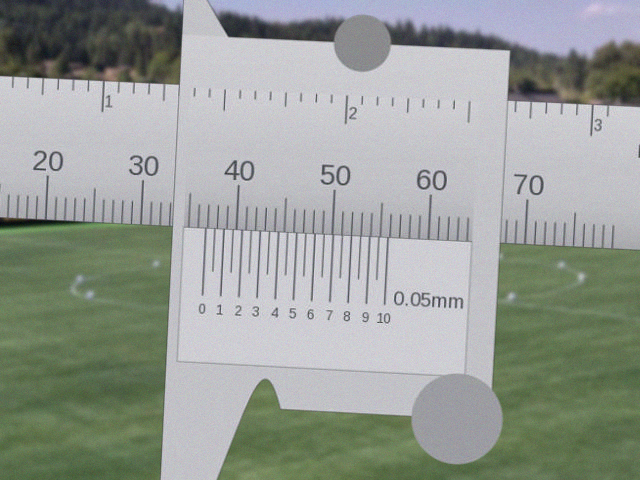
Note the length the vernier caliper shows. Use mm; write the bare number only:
36.8
